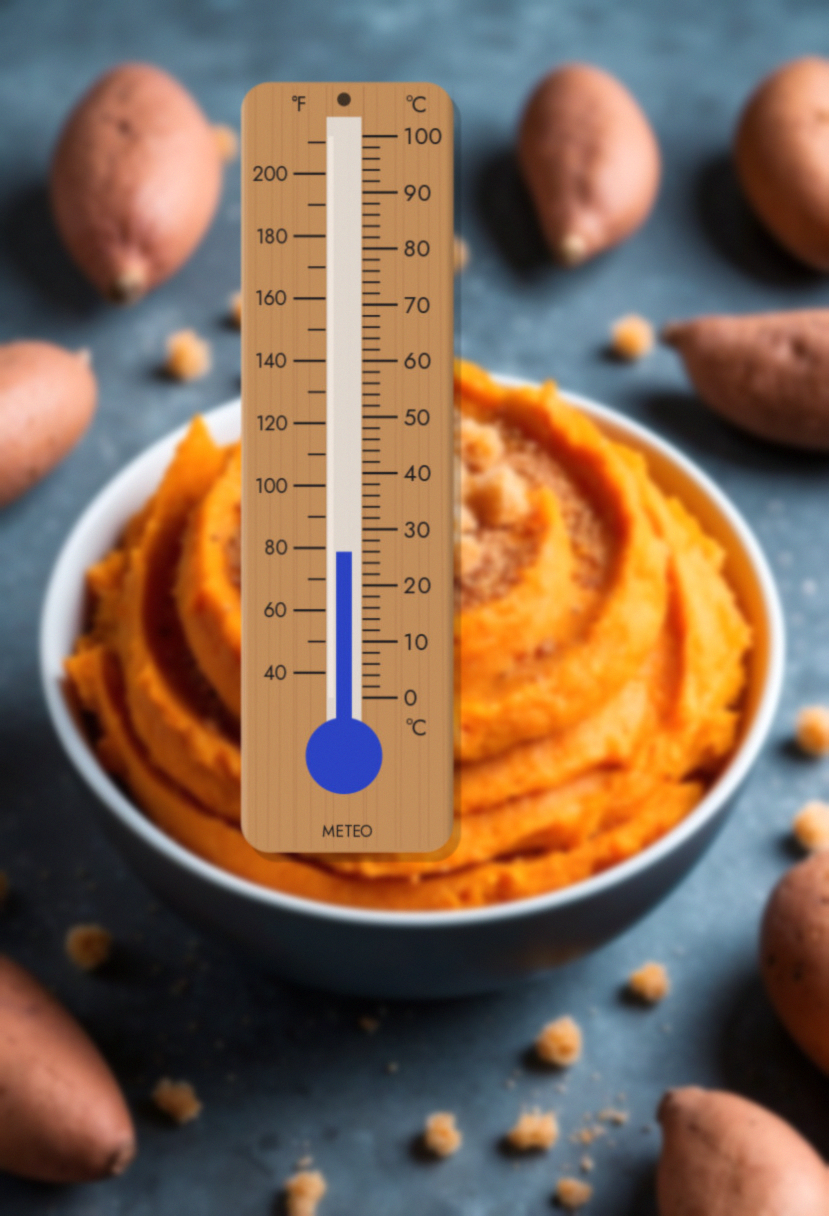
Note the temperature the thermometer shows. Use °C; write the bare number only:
26
